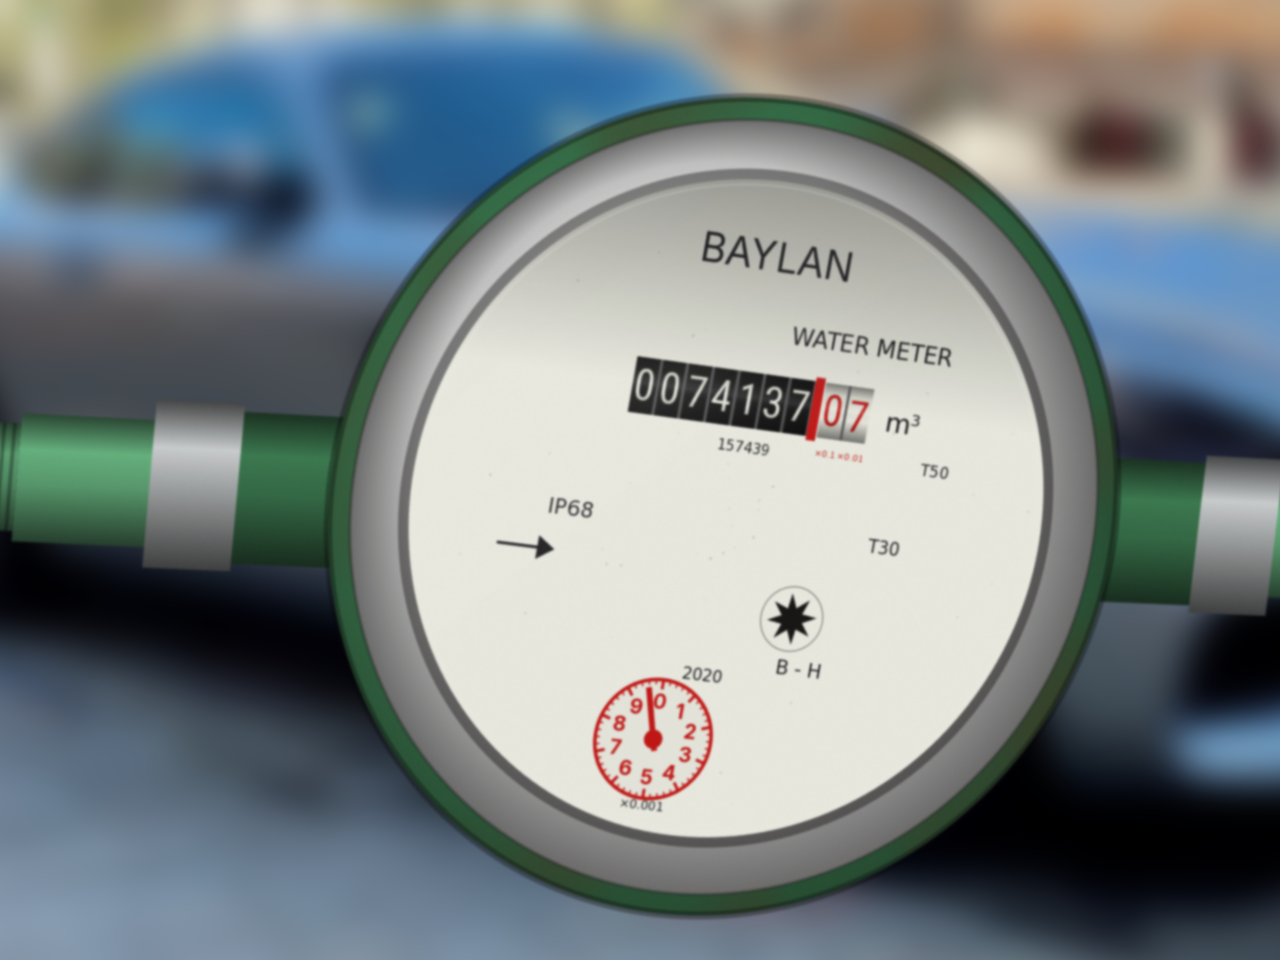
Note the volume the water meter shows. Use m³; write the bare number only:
74137.069
